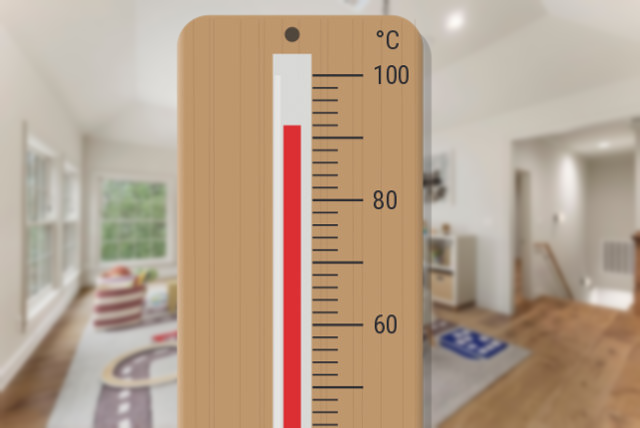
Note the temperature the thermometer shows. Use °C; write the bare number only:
92
